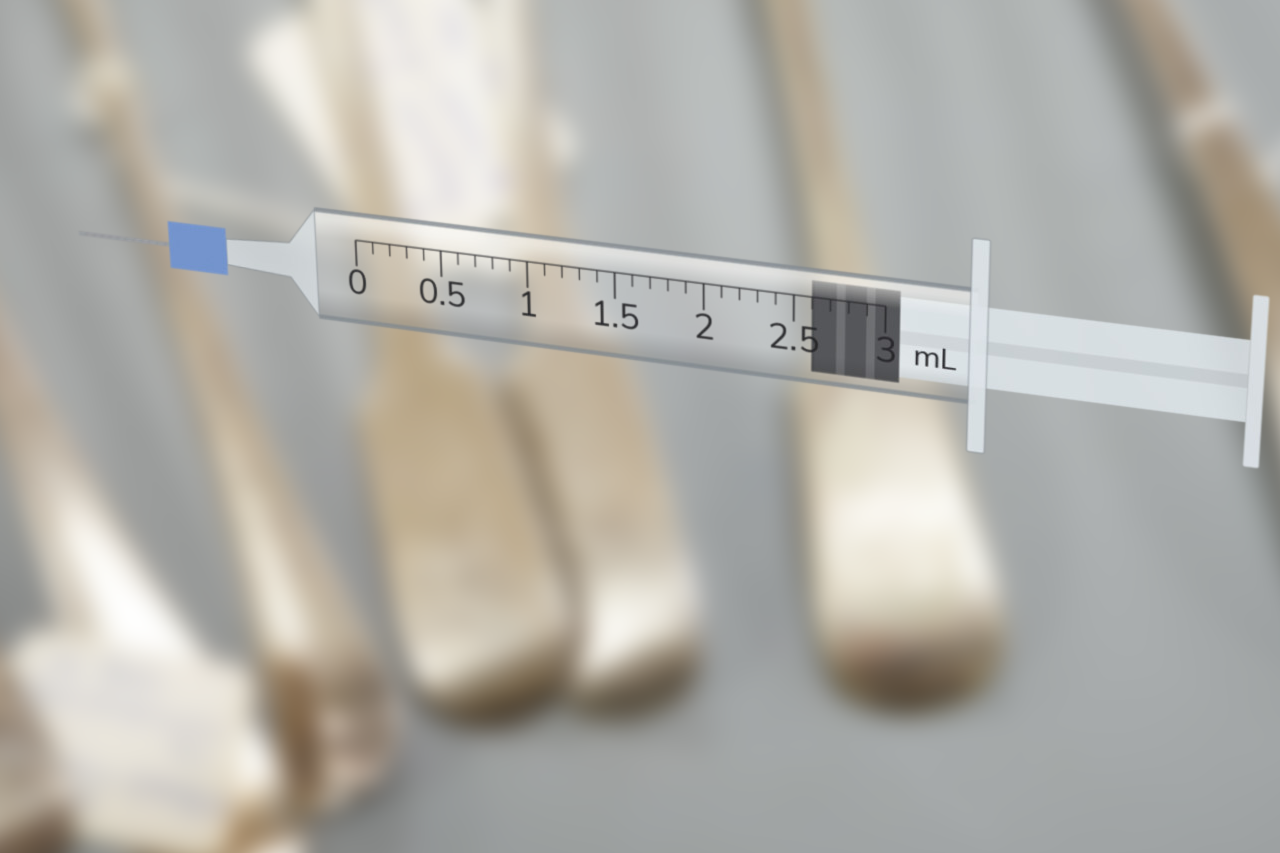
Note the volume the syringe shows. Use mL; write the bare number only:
2.6
